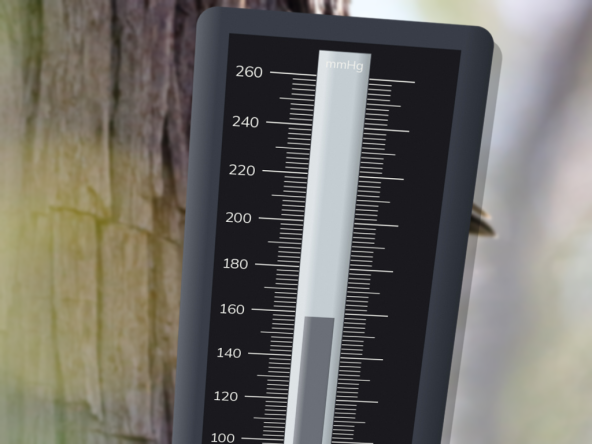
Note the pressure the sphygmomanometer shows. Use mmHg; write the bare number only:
158
